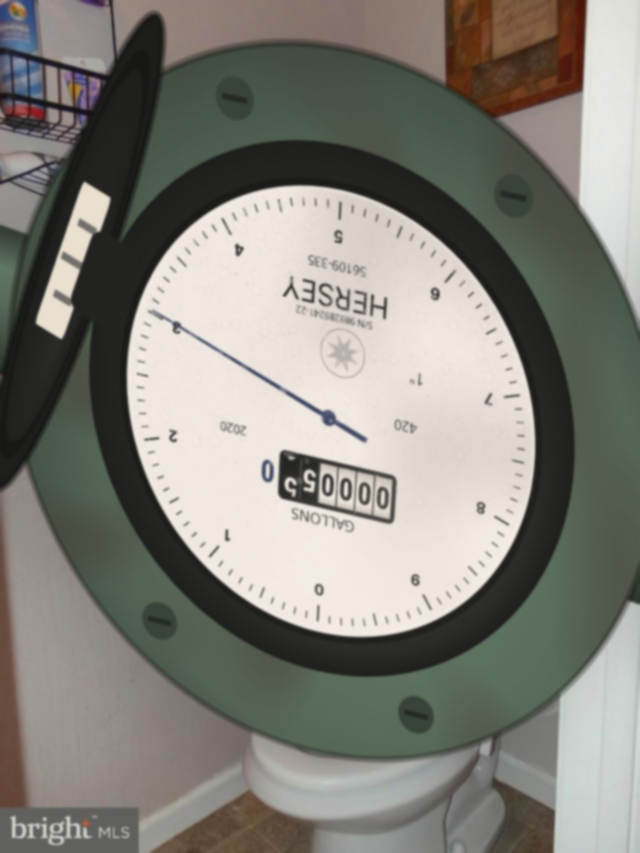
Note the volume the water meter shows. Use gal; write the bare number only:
553.0
